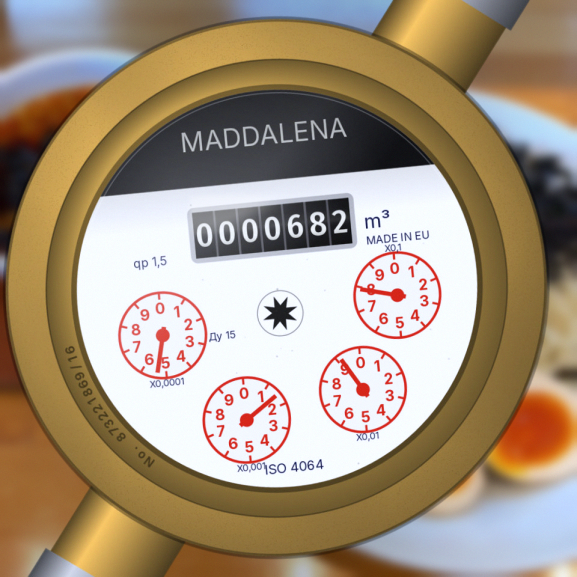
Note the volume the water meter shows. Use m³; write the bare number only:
682.7915
